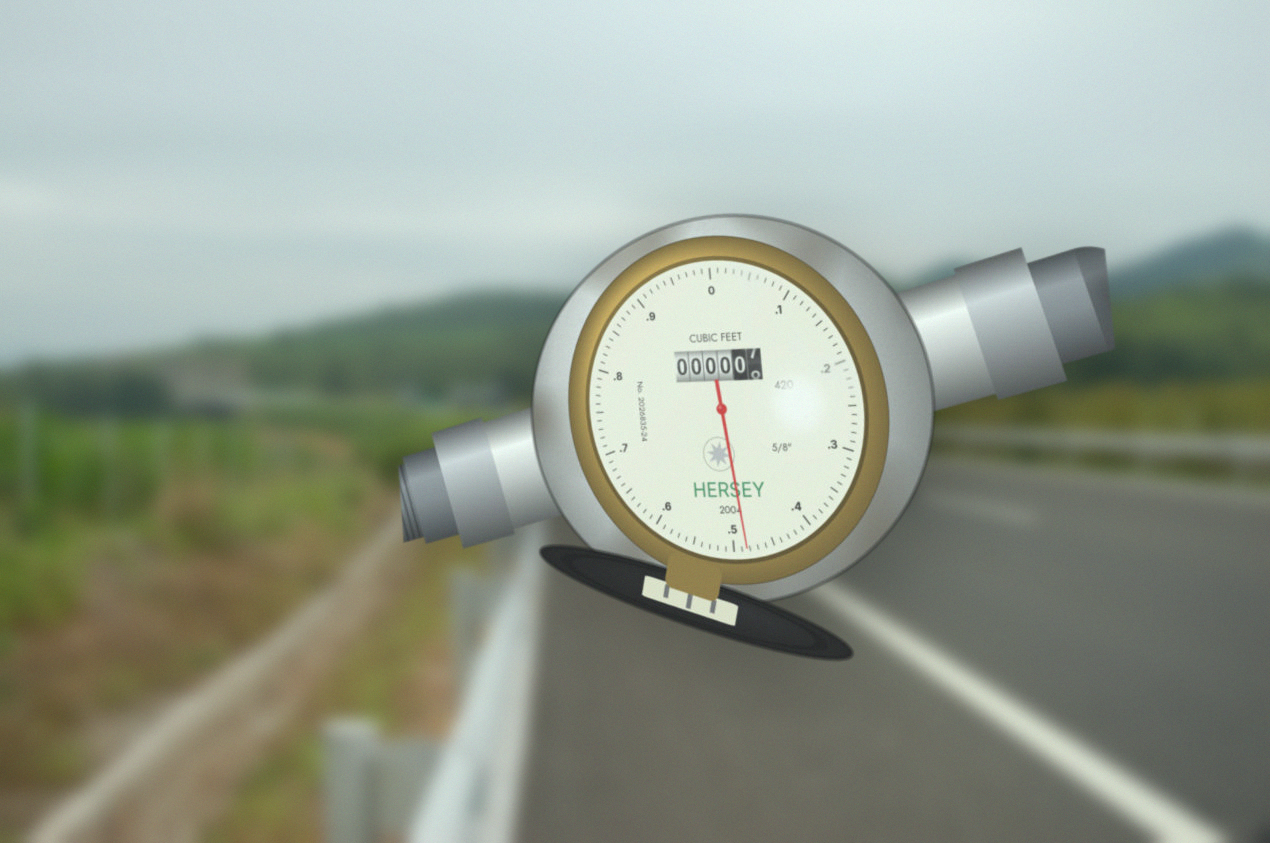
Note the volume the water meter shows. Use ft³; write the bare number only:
7.48
